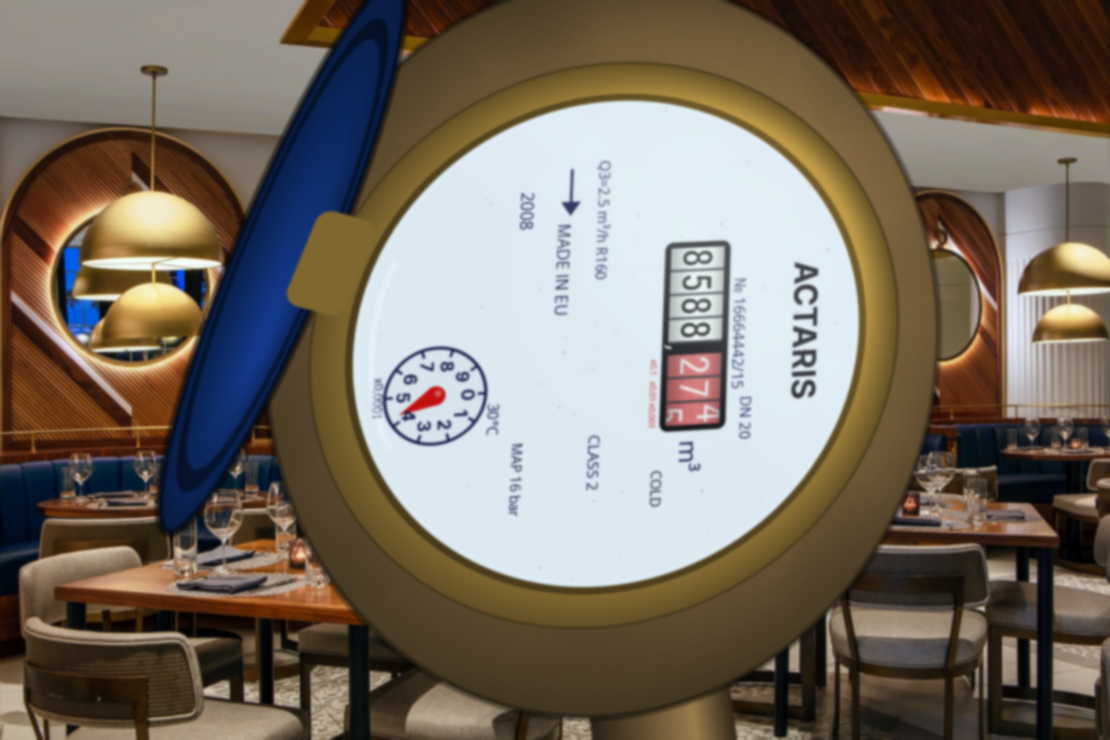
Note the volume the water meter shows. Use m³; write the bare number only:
8588.2744
